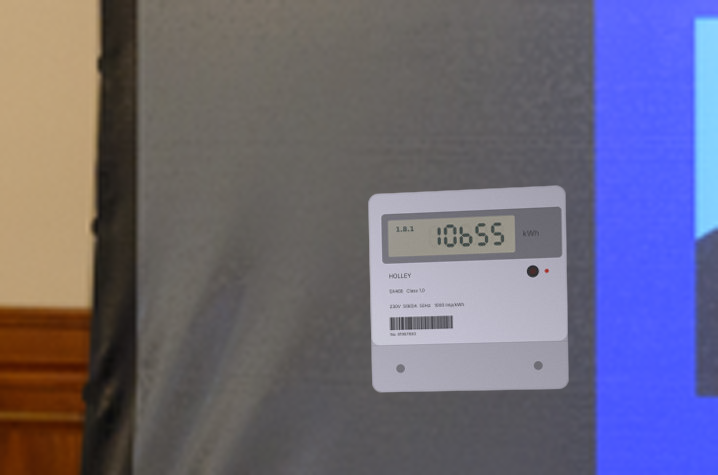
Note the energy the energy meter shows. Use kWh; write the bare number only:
10655
